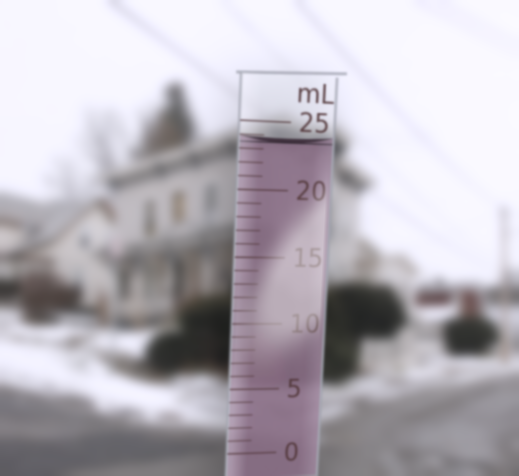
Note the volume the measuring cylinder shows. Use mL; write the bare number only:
23.5
